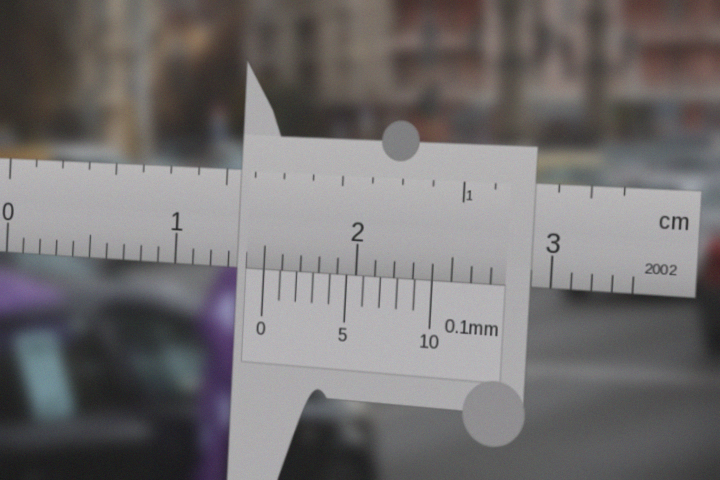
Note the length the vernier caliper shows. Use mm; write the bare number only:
15.0
